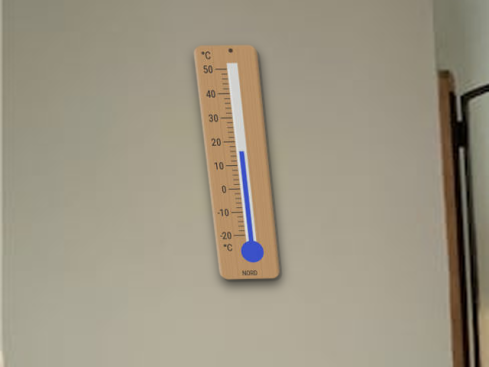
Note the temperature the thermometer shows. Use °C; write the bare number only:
16
